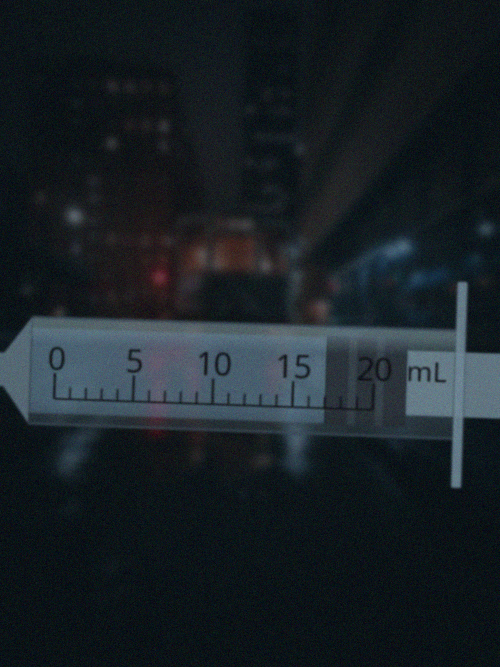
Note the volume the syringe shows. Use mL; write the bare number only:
17
